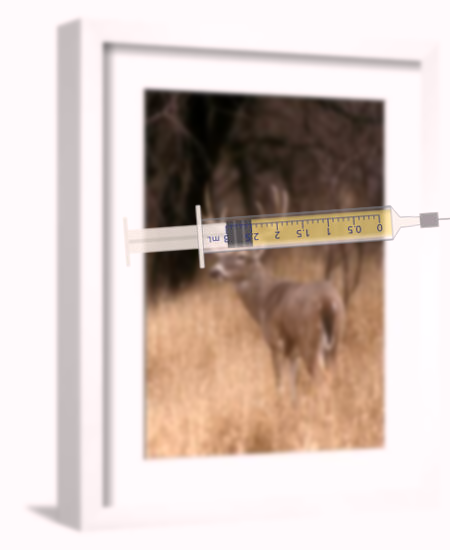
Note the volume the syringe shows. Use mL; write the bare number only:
2.5
